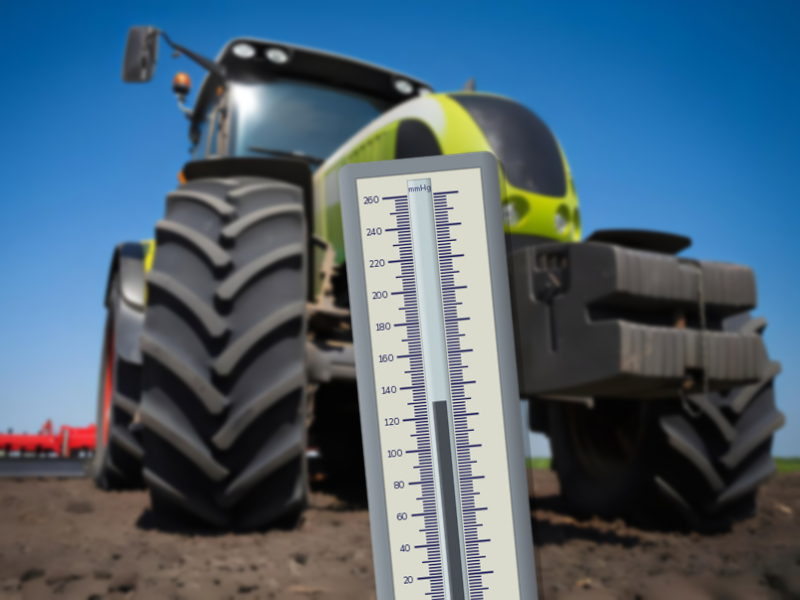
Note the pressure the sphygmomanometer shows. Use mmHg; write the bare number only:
130
